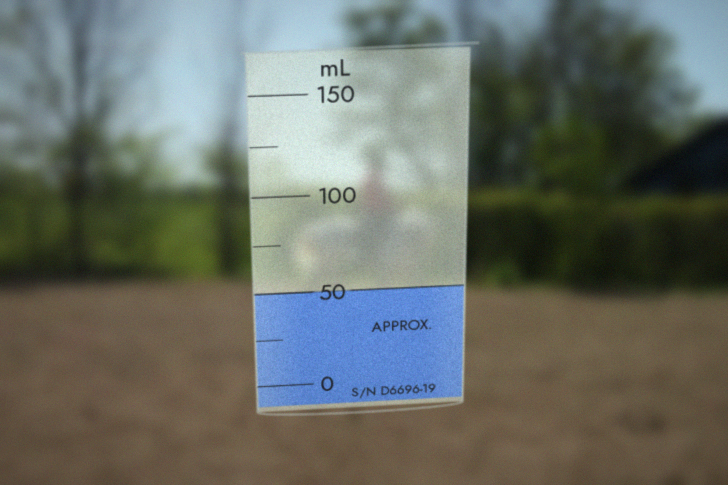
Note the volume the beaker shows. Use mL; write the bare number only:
50
